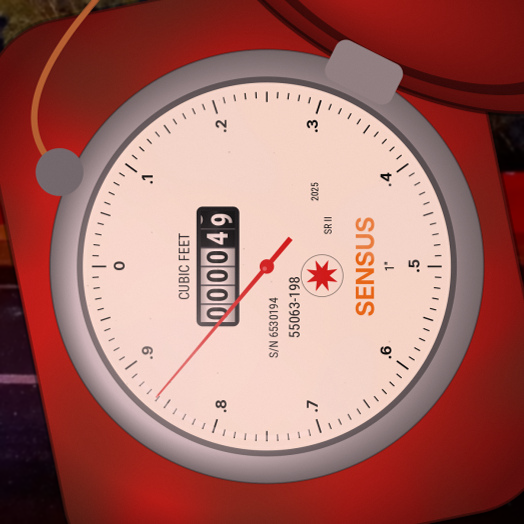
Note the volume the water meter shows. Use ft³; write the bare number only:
48.86
